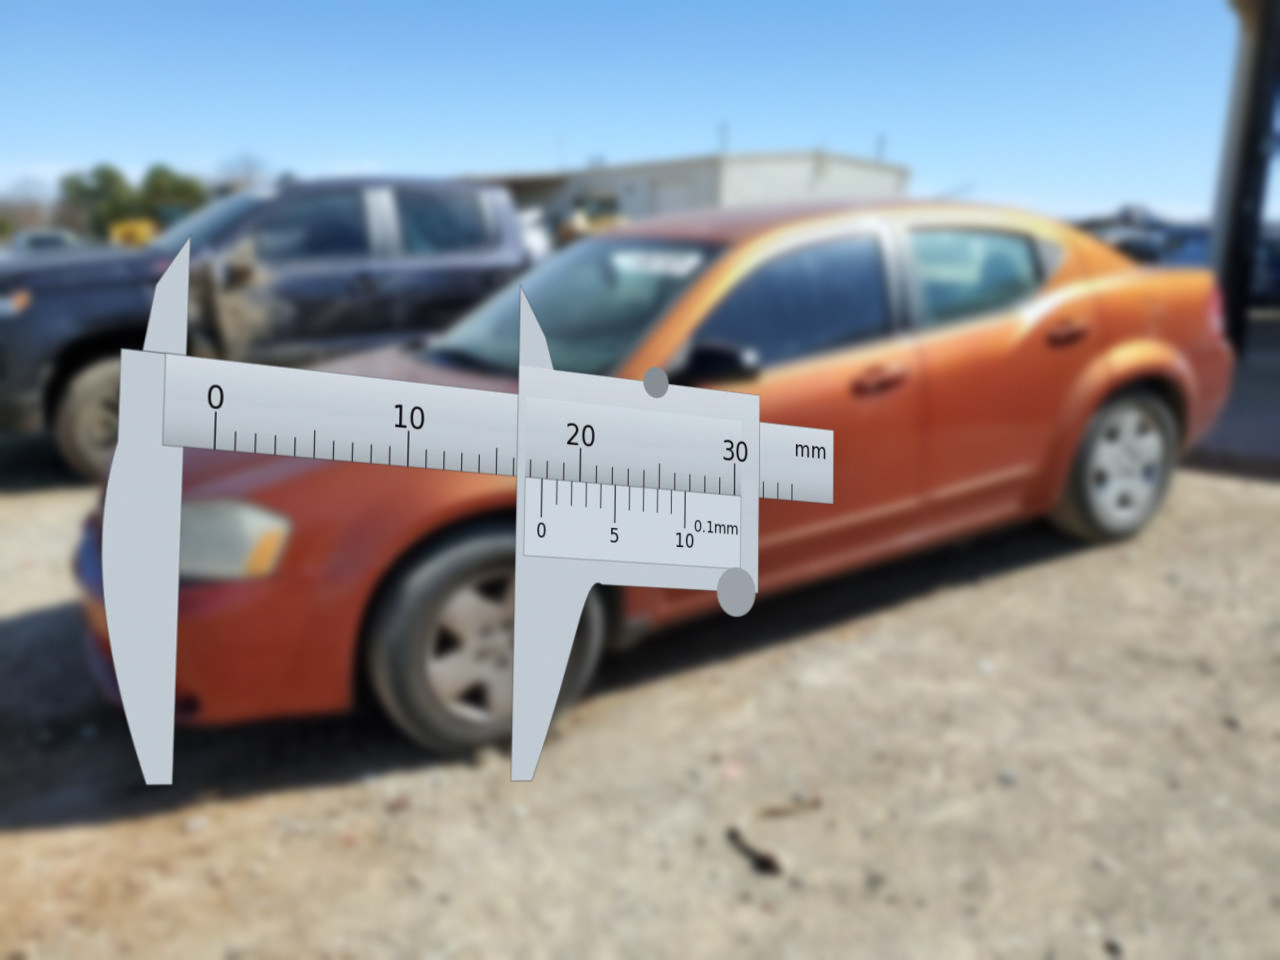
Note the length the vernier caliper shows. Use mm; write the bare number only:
17.7
